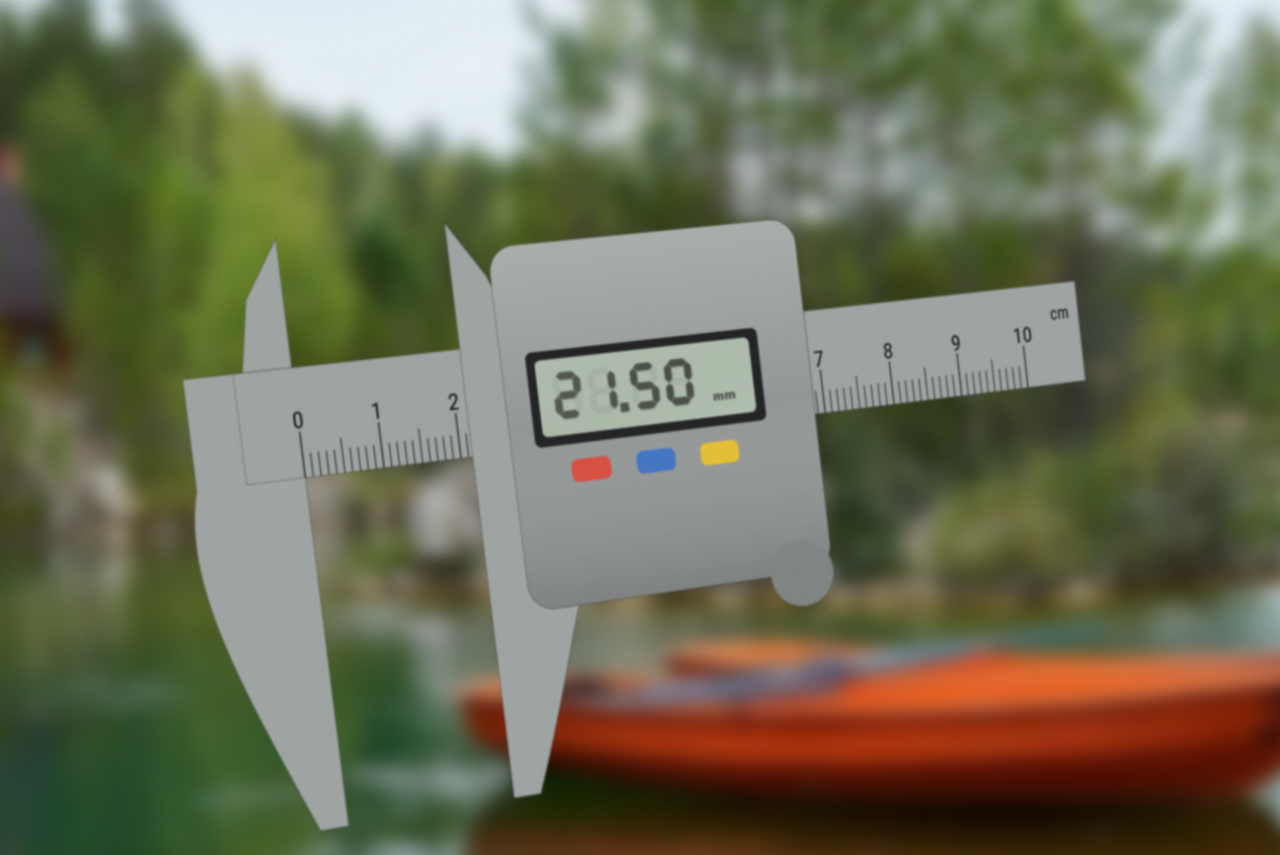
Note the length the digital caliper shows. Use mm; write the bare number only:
21.50
